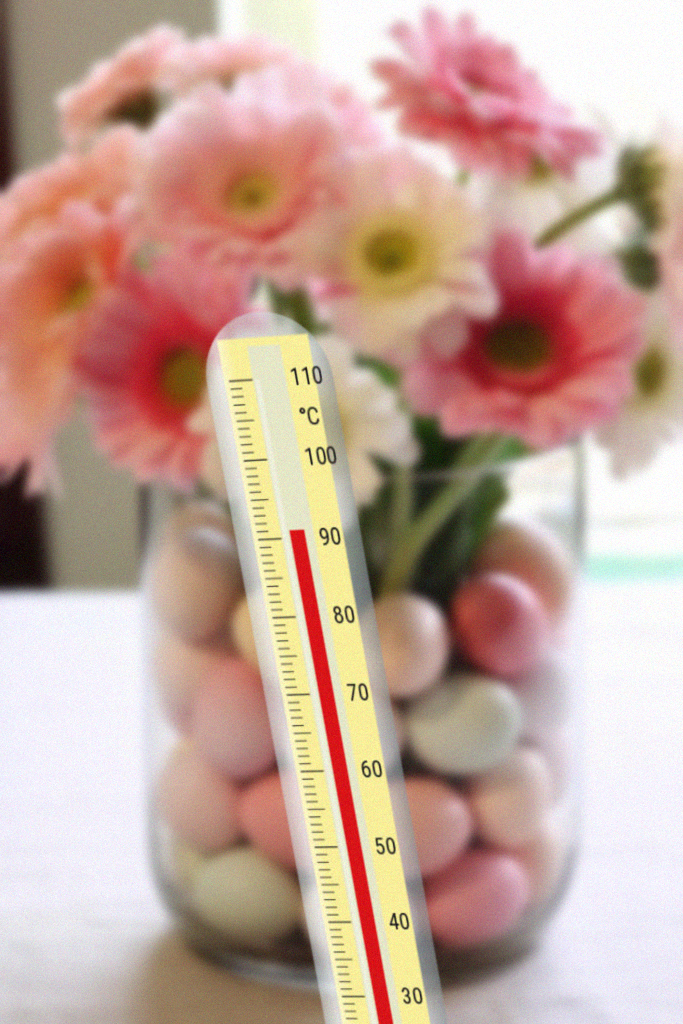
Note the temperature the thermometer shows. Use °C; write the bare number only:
91
